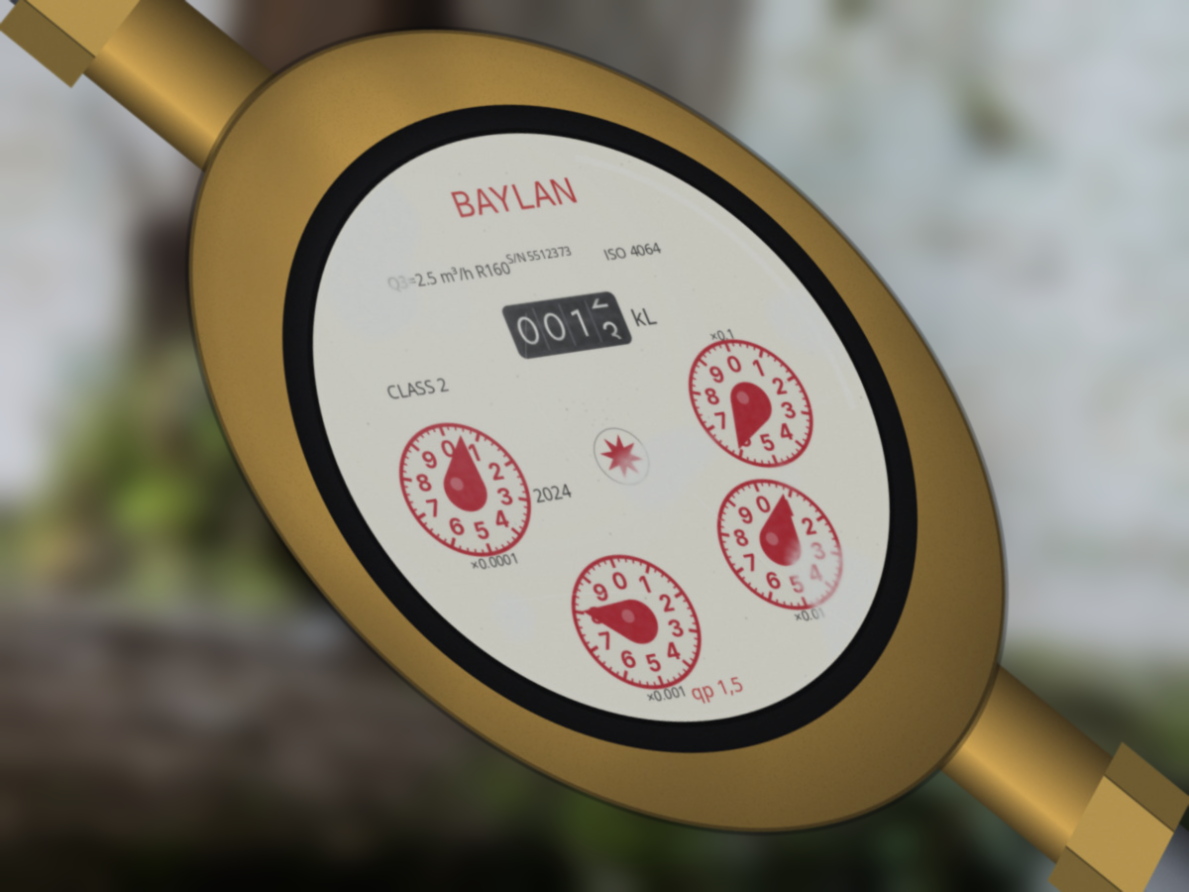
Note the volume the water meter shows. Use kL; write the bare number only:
12.6080
